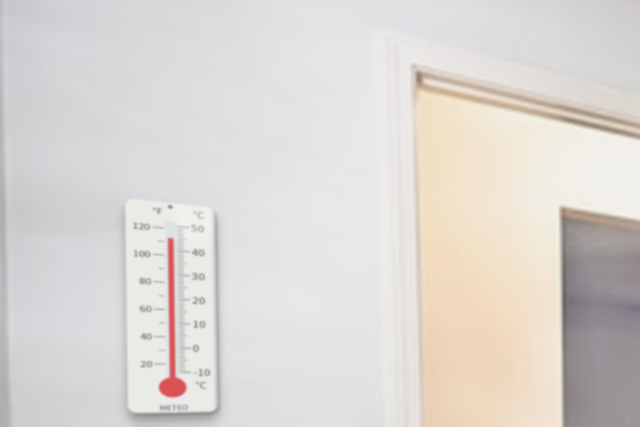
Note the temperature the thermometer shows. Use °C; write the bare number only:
45
